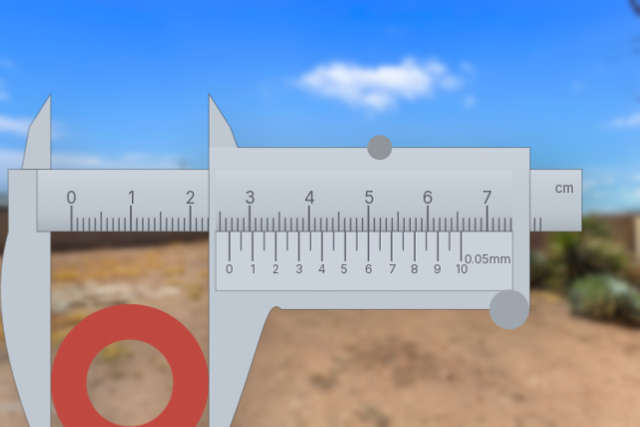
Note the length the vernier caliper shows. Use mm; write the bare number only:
26.6
